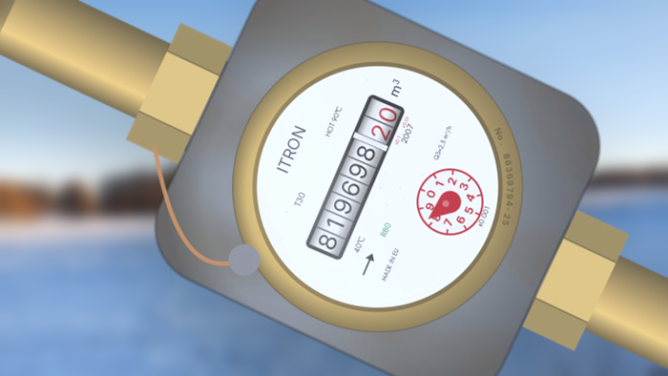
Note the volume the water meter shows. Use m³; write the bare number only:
819698.198
